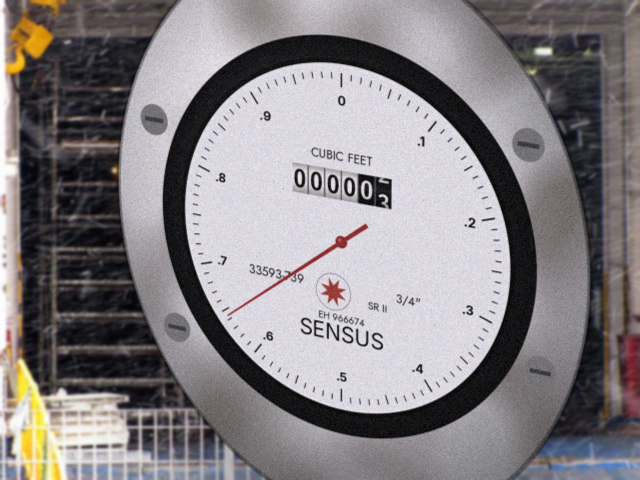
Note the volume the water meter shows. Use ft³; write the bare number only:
2.64
